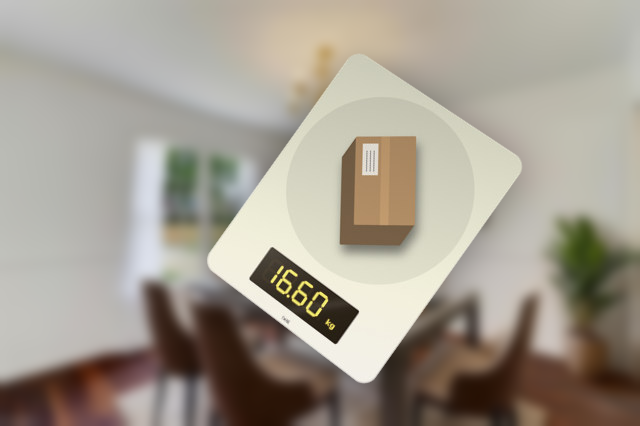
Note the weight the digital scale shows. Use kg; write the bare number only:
16.60
